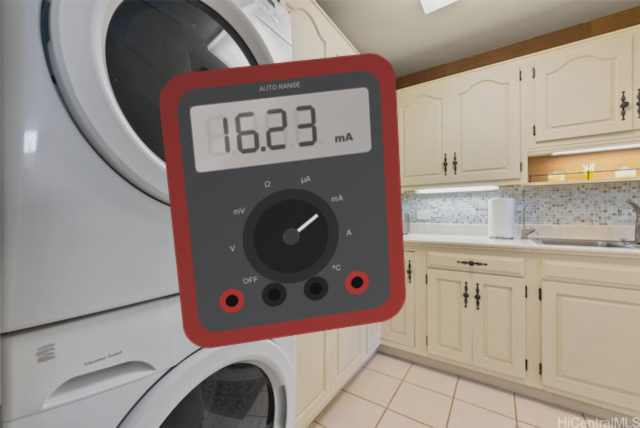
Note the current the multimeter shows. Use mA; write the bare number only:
16.23
